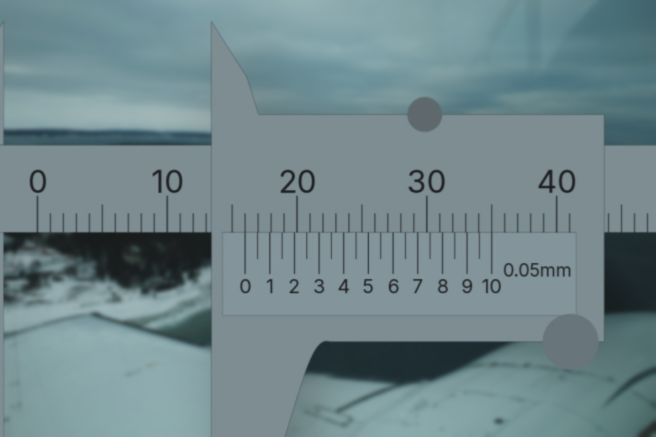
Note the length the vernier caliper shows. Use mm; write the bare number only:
16.0
